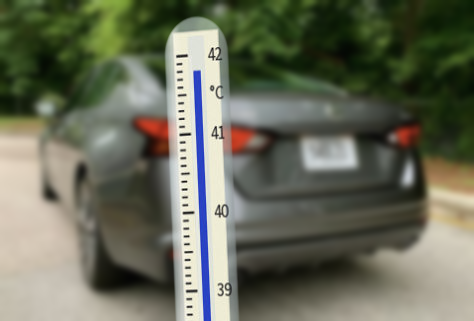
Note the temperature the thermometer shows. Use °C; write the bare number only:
41.8
